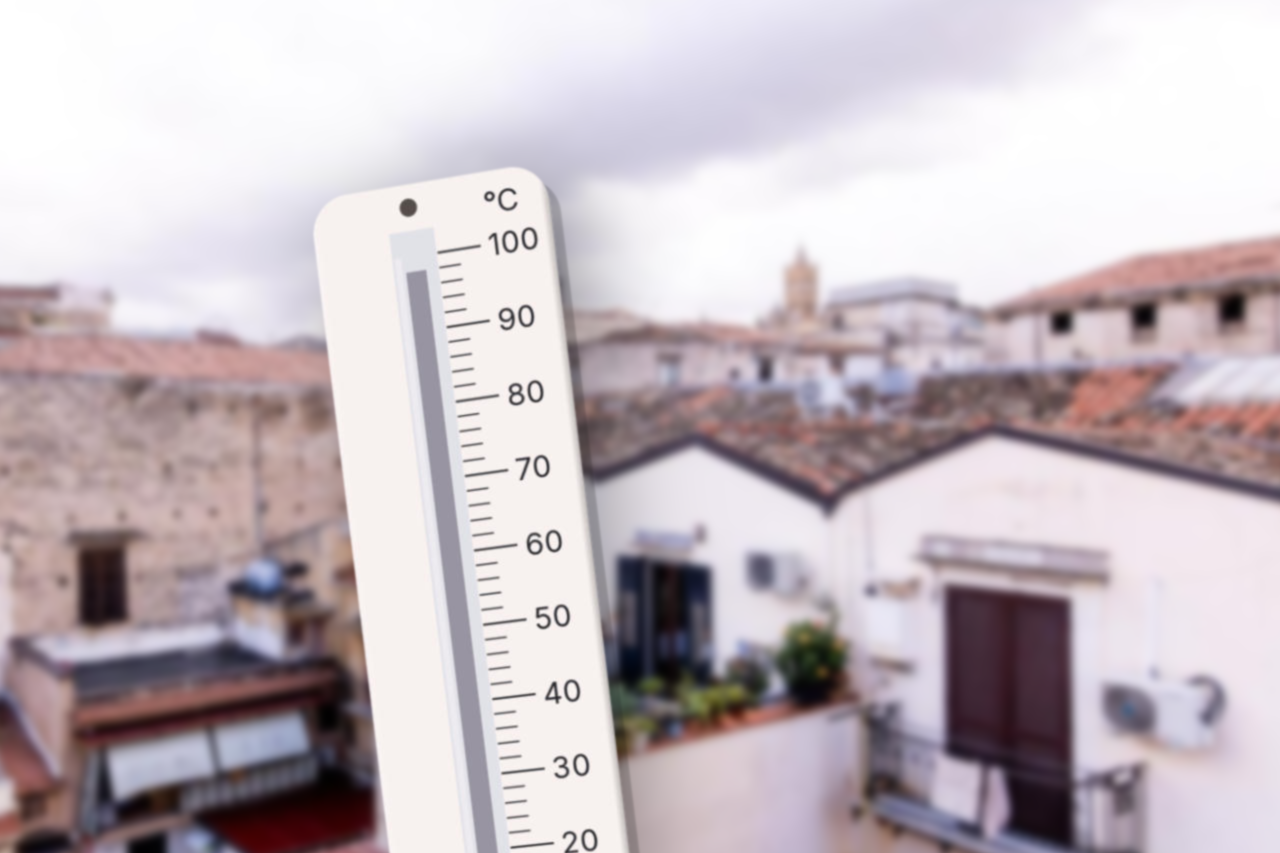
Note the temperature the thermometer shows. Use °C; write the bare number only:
98
